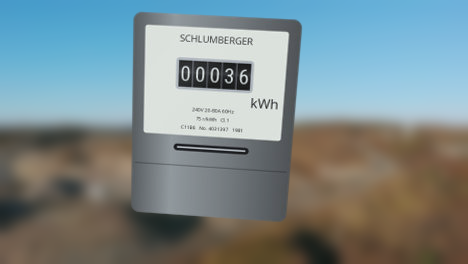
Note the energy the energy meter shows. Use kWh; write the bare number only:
36
